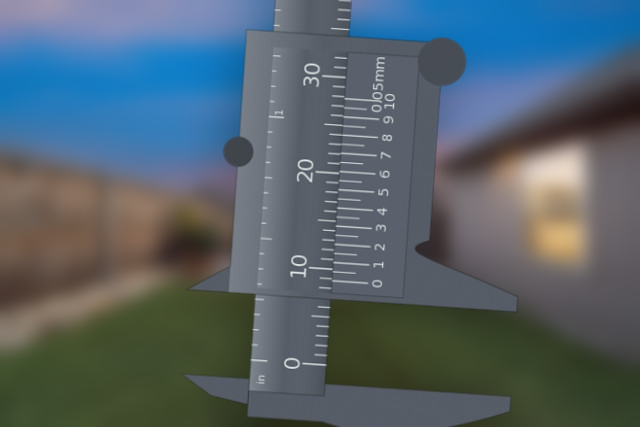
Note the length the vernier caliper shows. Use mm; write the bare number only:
8.8
